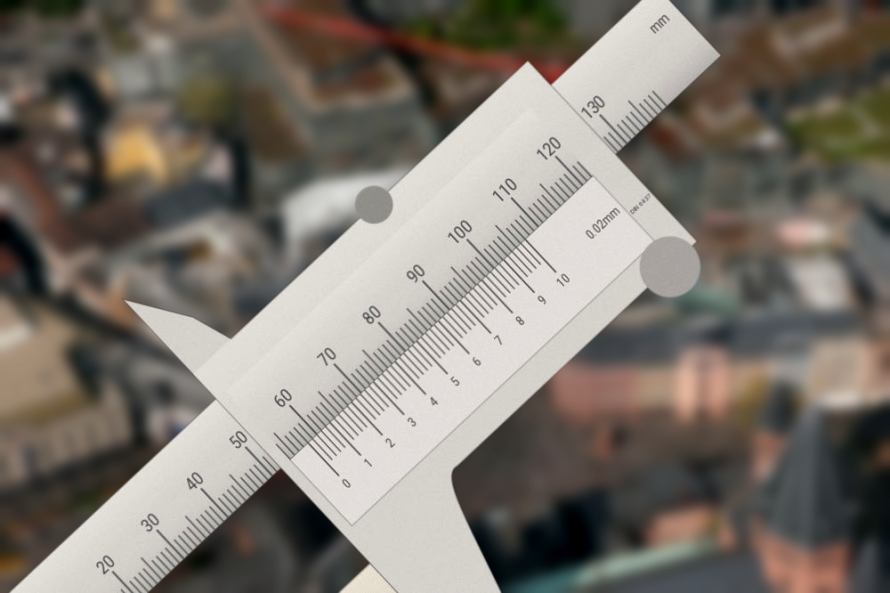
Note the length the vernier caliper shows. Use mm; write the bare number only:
58.0
